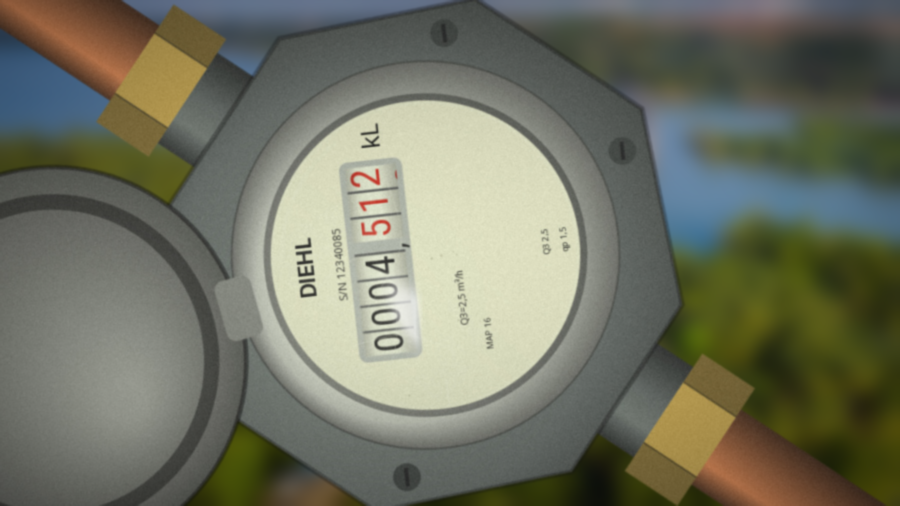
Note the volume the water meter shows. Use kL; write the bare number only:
4.512
